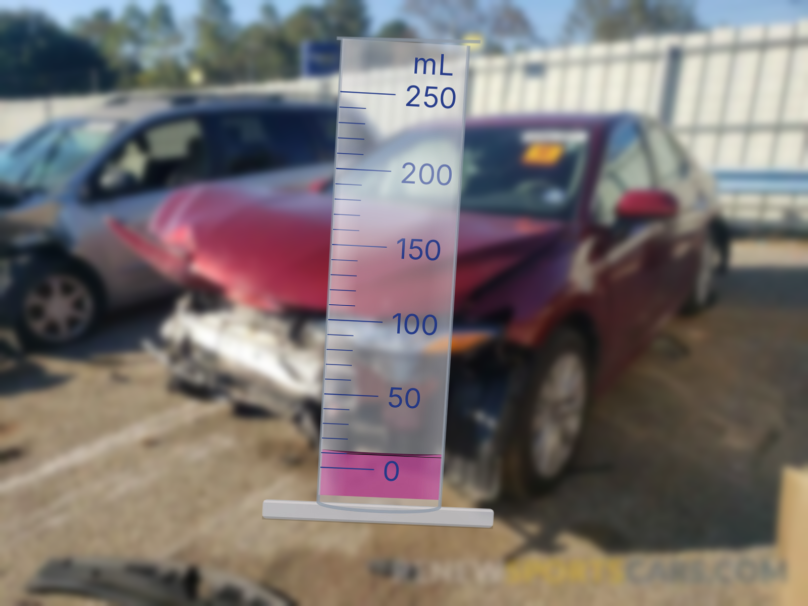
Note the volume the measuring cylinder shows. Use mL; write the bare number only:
10
